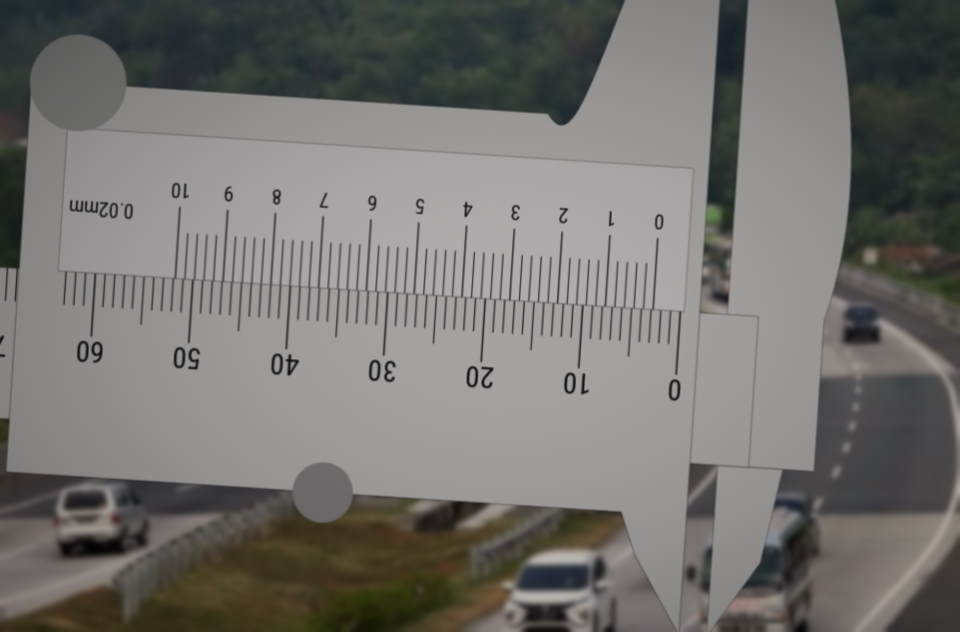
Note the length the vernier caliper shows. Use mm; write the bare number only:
2.8
